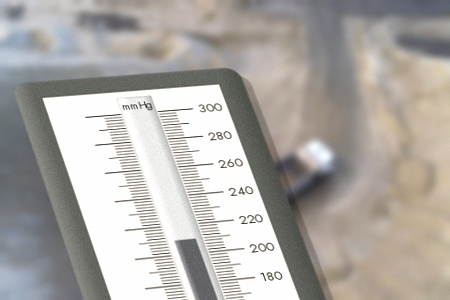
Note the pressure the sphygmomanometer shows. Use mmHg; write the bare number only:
210
